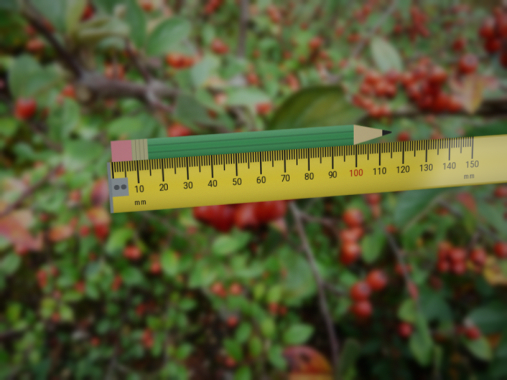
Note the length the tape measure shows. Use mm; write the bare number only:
115
